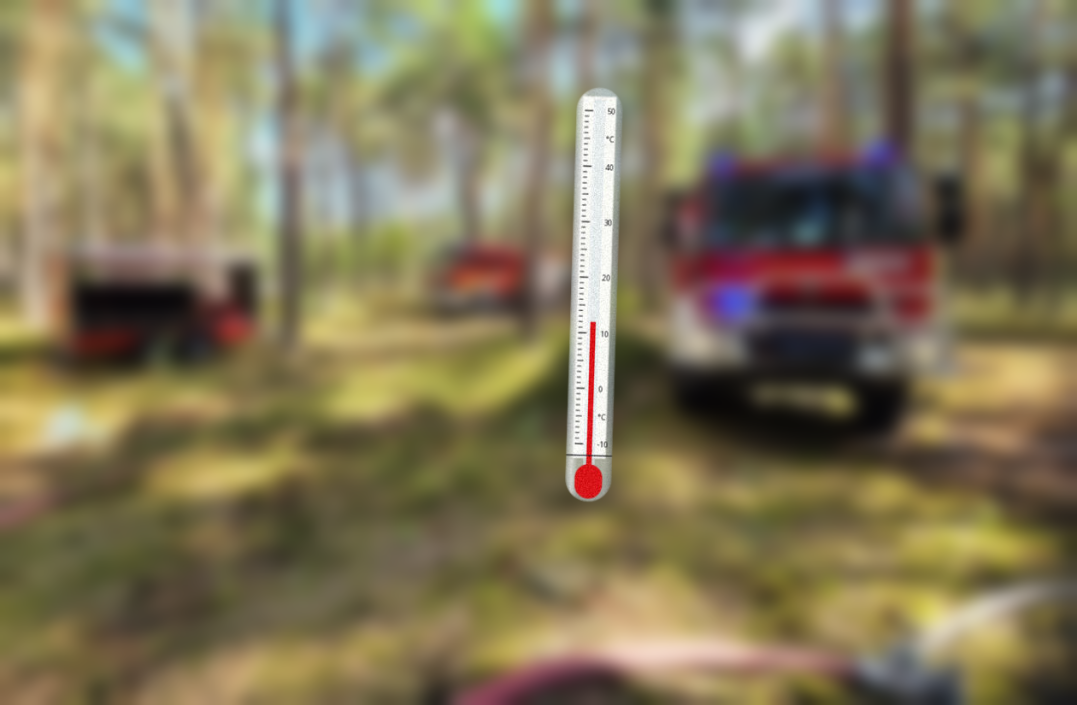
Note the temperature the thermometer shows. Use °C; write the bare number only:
12
